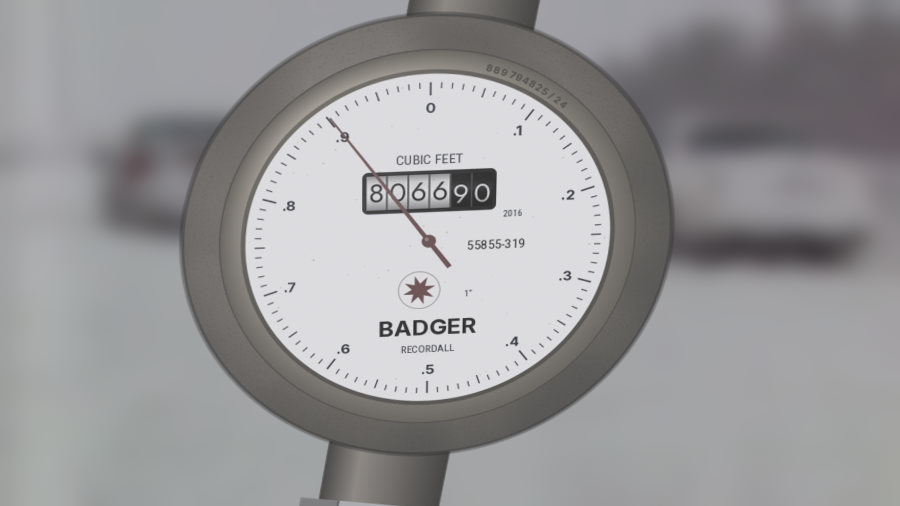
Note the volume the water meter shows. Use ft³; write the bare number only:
806689.90
